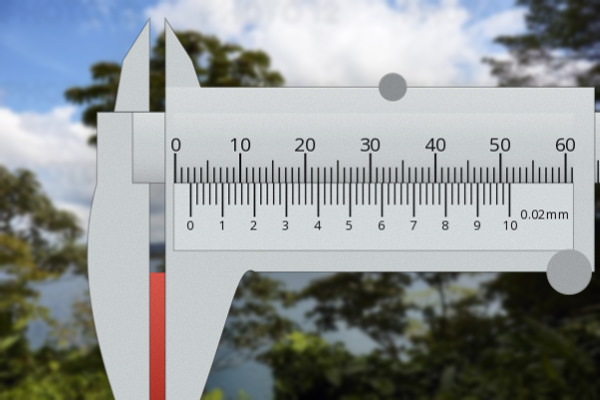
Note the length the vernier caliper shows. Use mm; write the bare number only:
2.4
